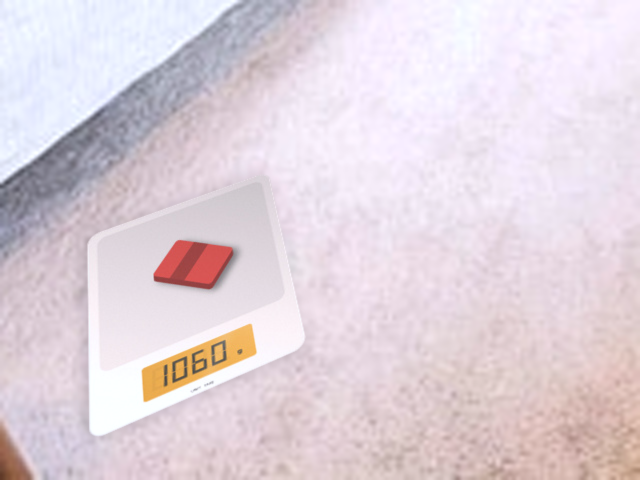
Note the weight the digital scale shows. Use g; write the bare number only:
1060
